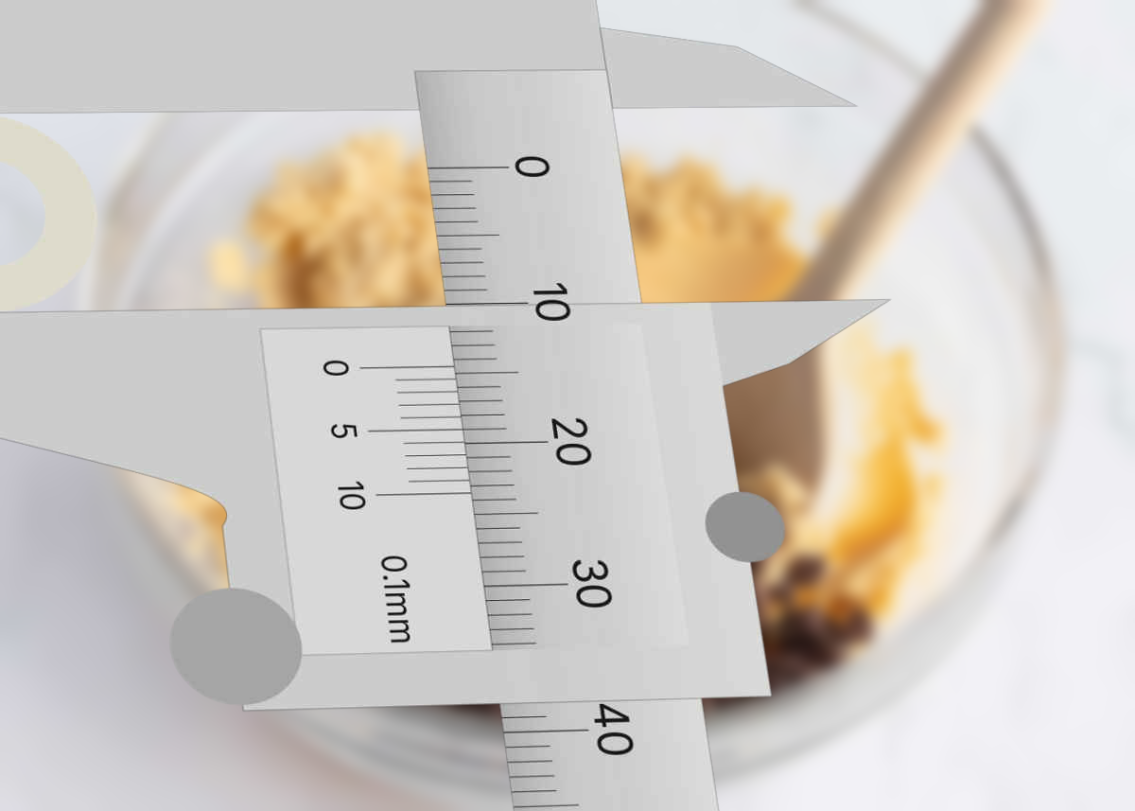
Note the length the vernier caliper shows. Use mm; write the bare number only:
14.5
